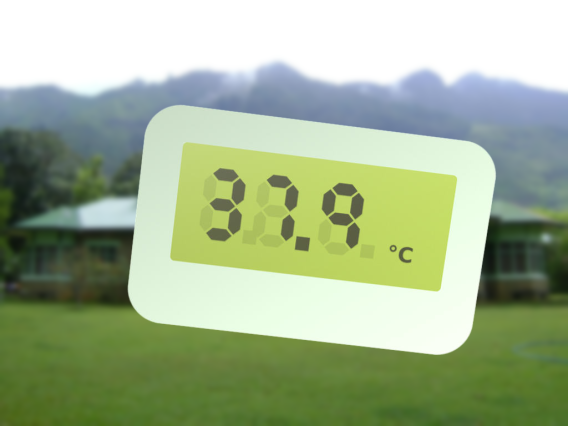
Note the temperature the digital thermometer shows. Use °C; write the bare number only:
37.9
